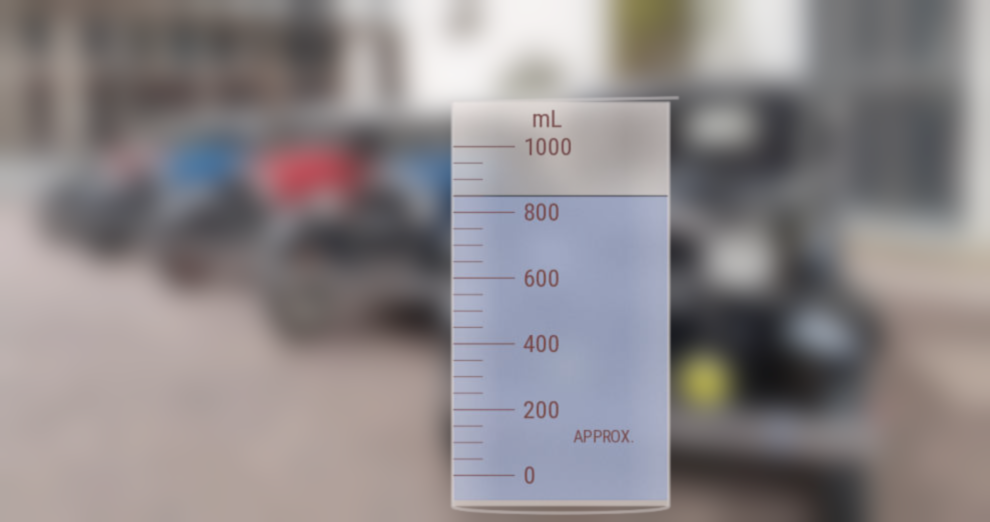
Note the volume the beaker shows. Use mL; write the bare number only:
850
